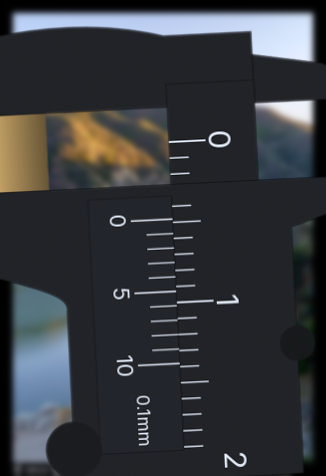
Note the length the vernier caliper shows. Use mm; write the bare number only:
4.8
